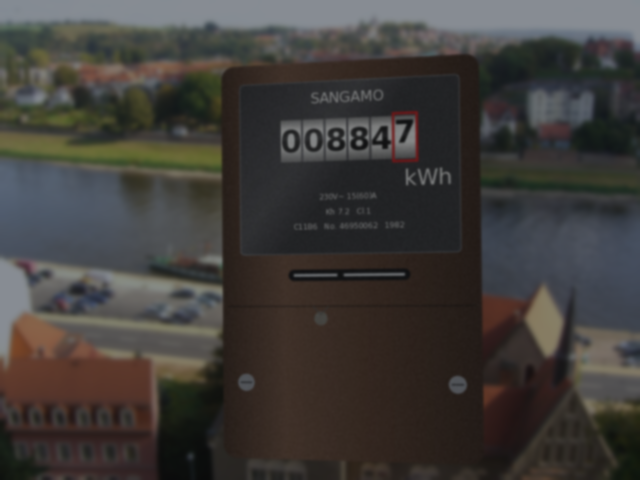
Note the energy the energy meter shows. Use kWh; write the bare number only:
884.7
